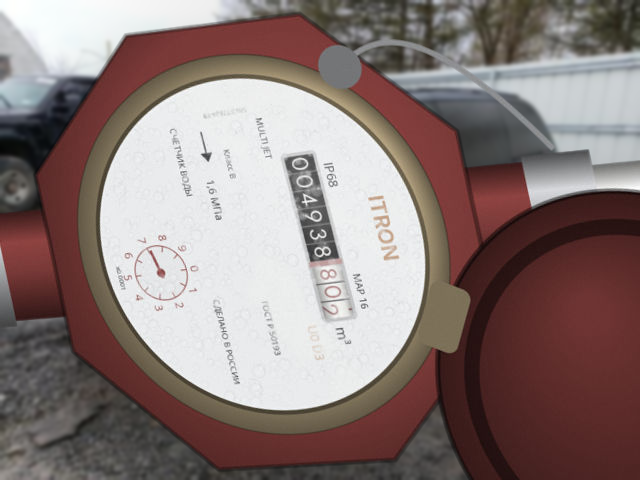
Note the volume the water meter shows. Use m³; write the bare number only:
4938.8017
